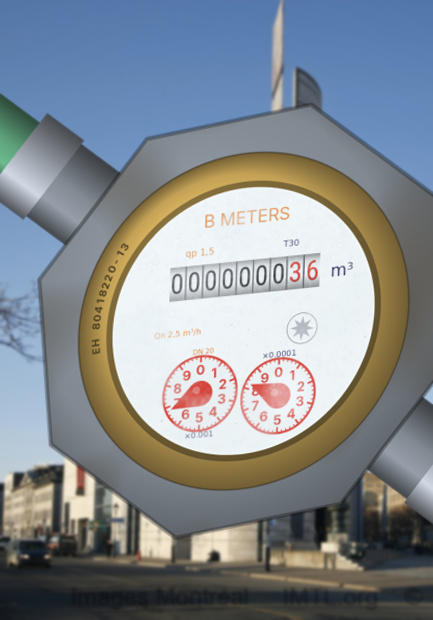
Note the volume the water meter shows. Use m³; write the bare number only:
0.3668
